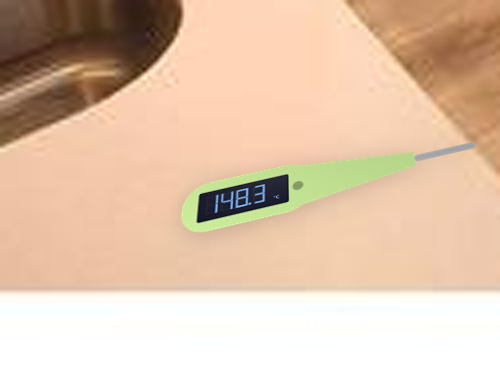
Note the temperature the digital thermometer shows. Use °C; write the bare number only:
148.3
